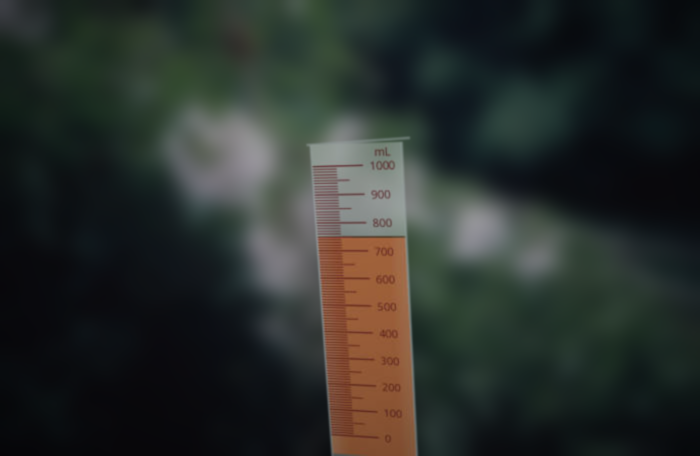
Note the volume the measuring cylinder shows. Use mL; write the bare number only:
750
